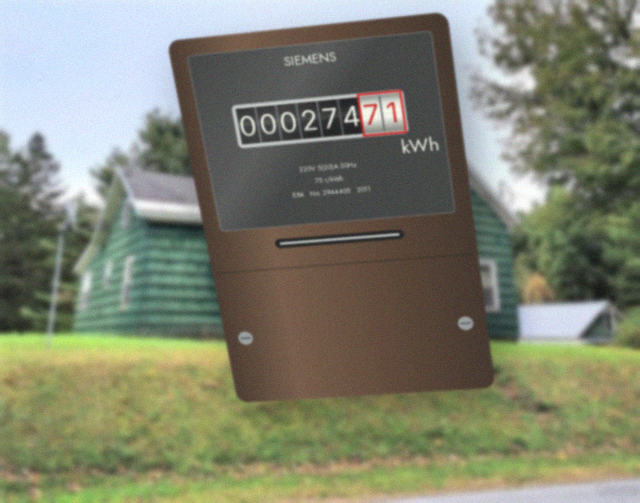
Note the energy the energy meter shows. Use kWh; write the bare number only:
274.71
